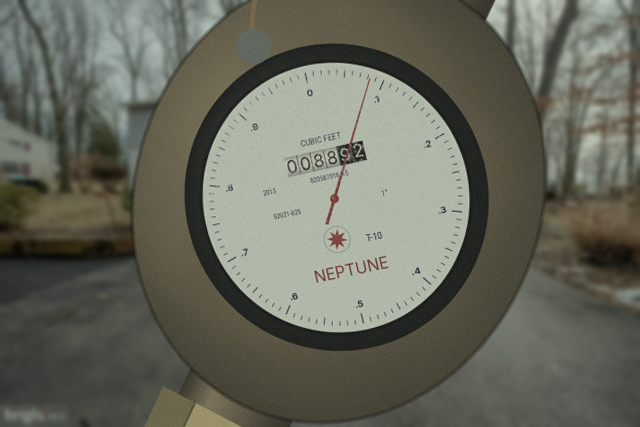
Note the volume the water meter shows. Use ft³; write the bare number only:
8892.08
